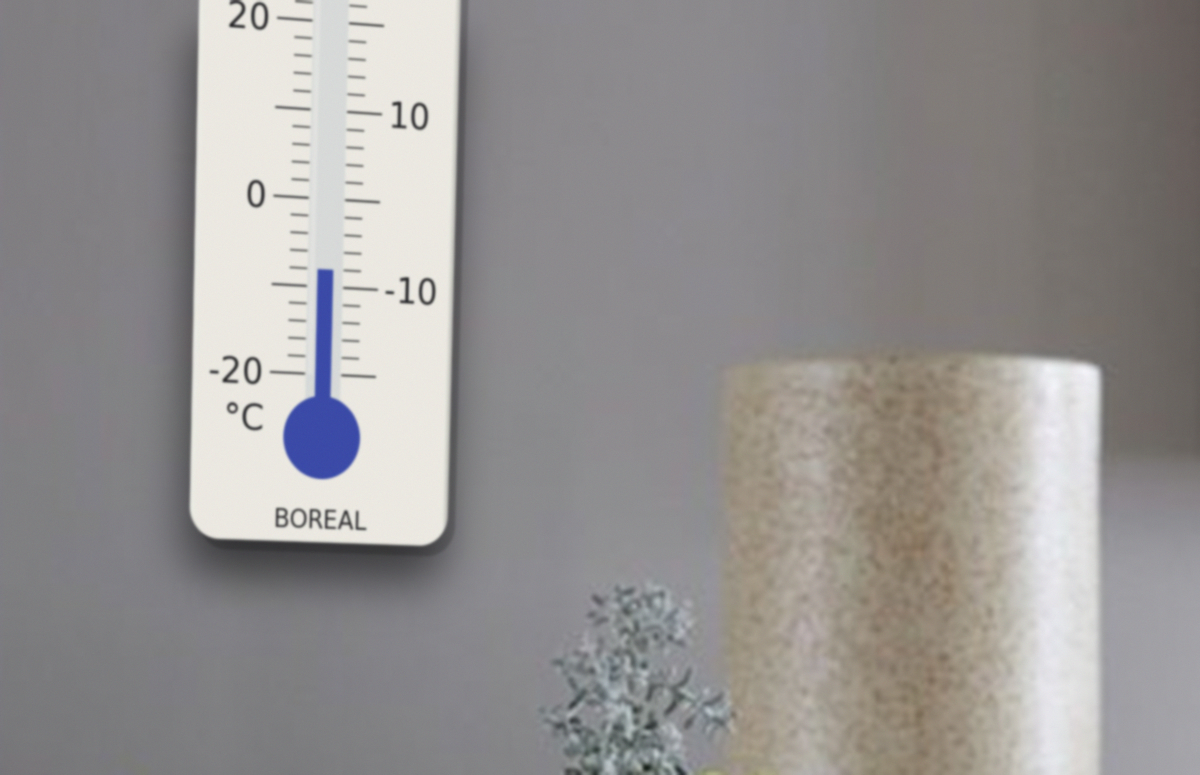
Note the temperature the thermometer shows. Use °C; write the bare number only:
-8
